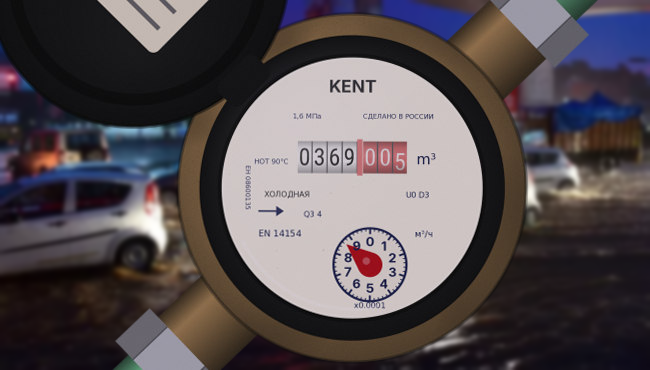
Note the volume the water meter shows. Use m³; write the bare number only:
369.0048
